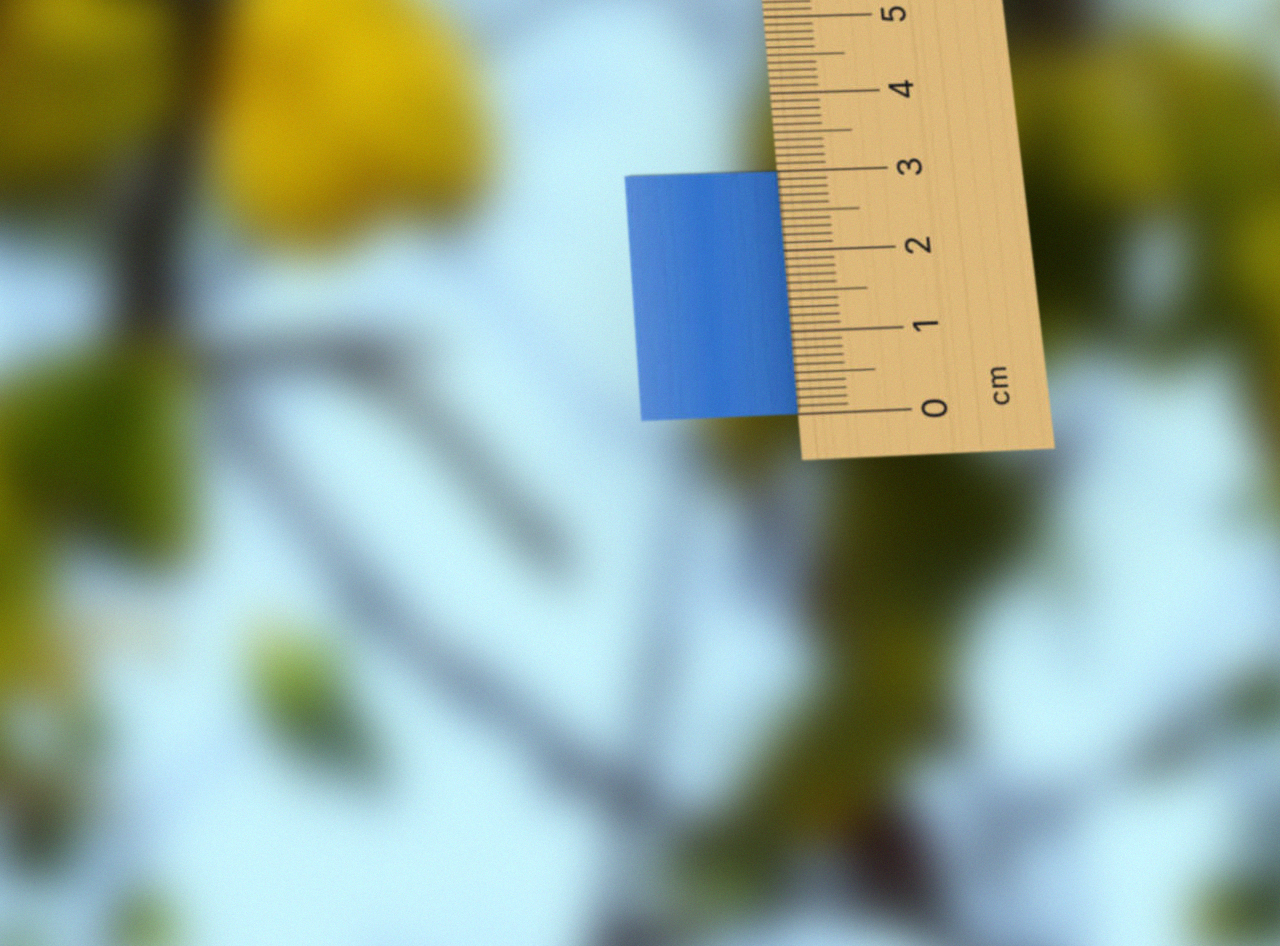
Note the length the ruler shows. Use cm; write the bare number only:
3
